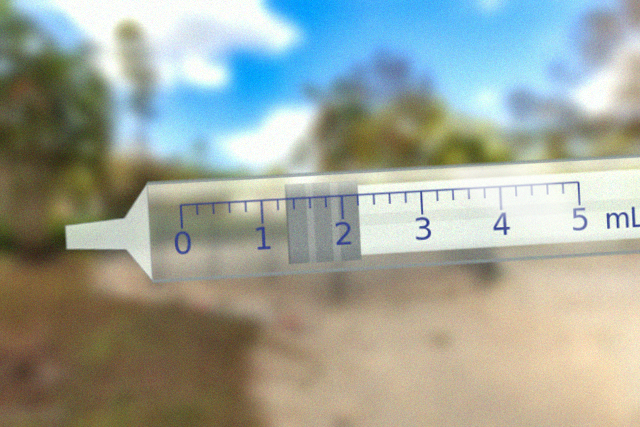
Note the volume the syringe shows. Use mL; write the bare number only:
1.3
